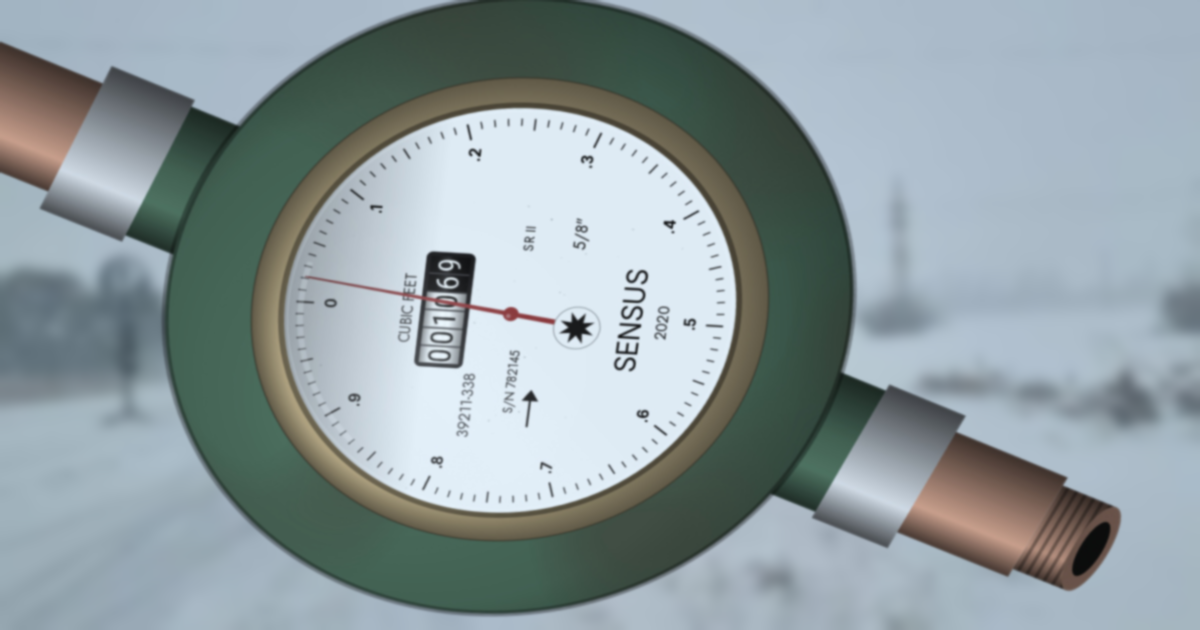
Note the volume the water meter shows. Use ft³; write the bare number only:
1069.02
